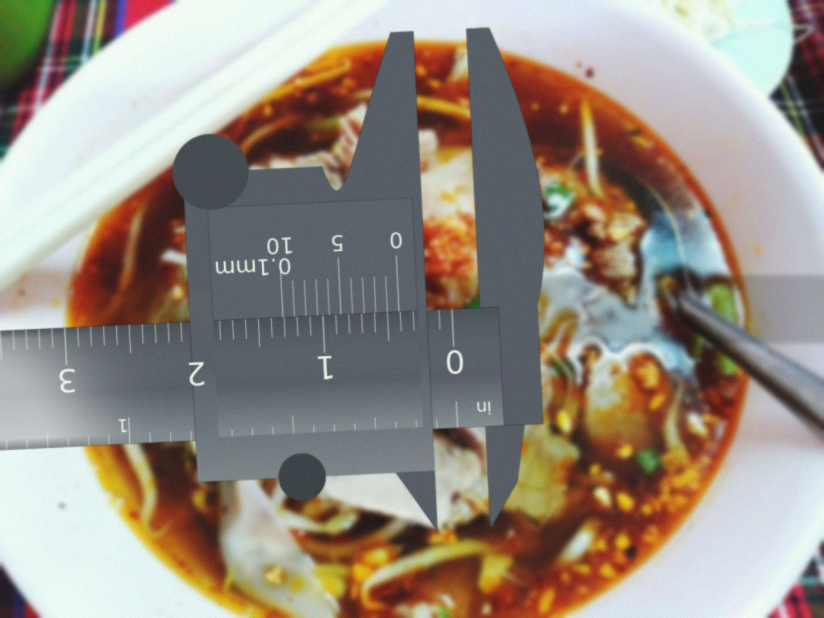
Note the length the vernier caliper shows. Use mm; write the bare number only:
4.1
